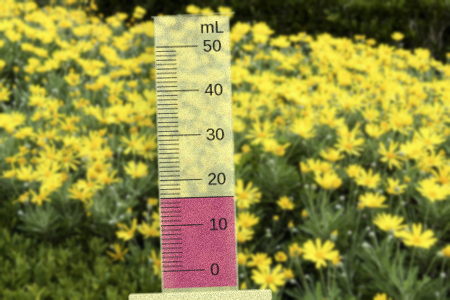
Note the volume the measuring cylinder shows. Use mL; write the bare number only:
16
